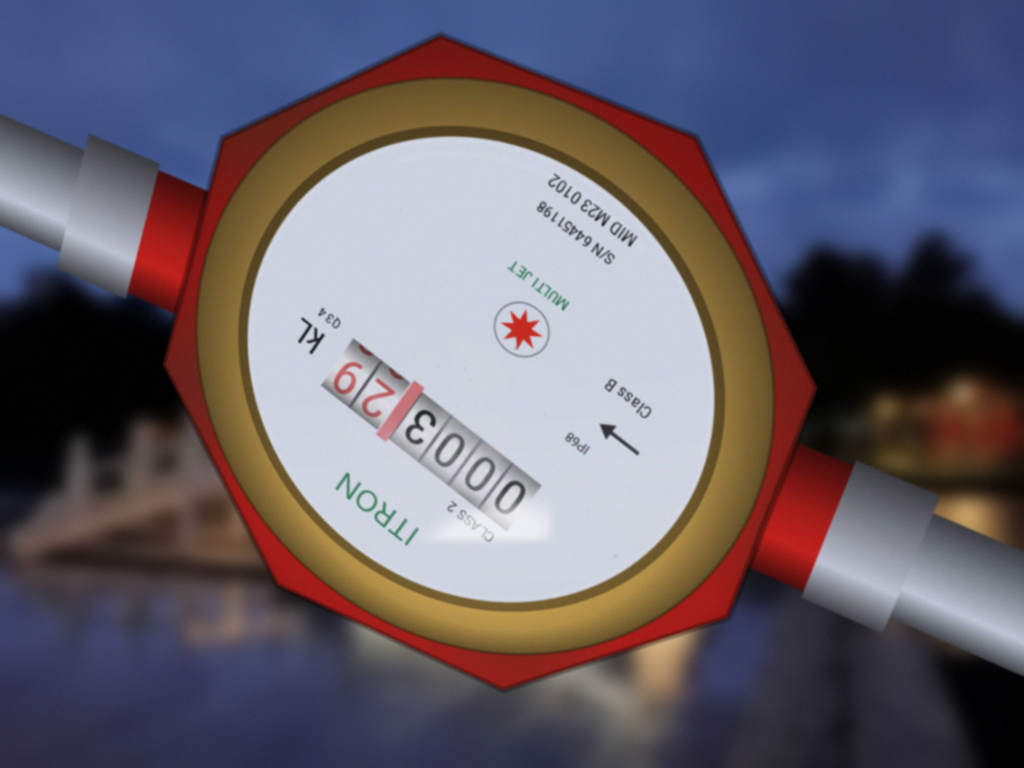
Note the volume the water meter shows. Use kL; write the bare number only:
3.29
